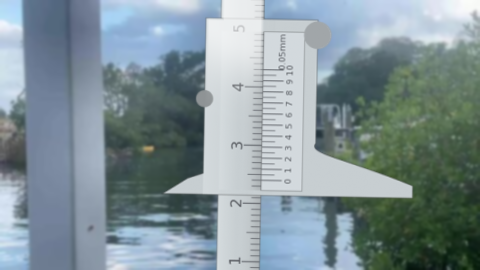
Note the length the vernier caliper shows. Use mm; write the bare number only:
24.0
